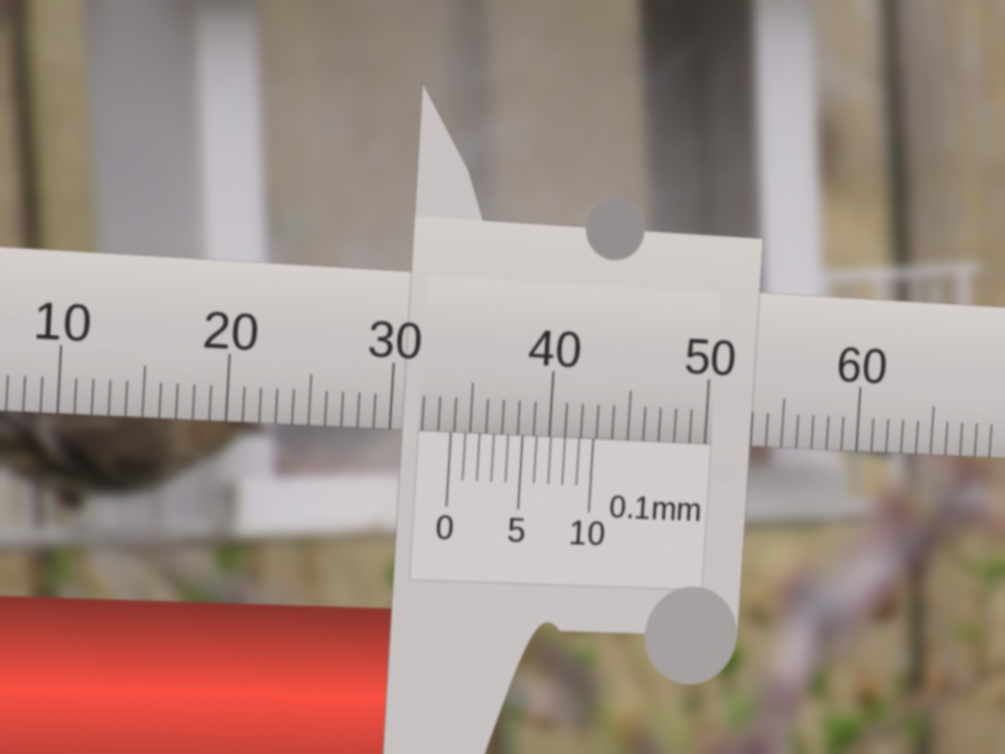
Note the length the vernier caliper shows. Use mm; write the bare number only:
33.8
